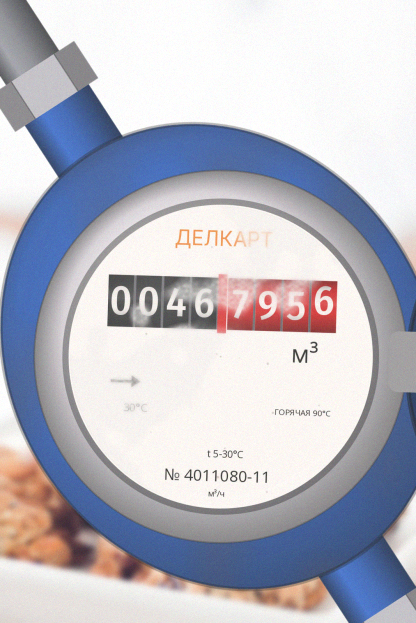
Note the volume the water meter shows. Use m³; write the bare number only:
46.7956
